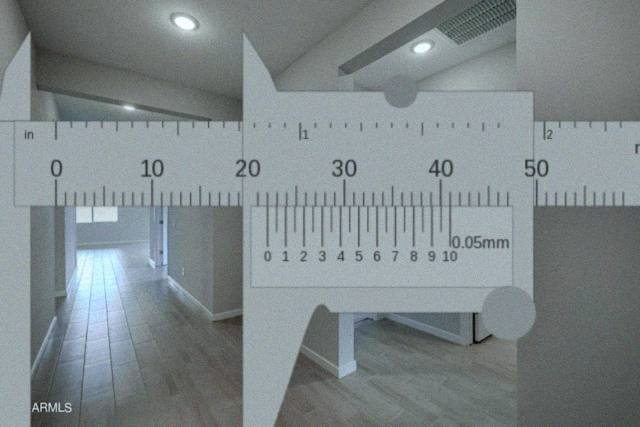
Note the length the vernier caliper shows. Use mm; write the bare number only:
22.0
